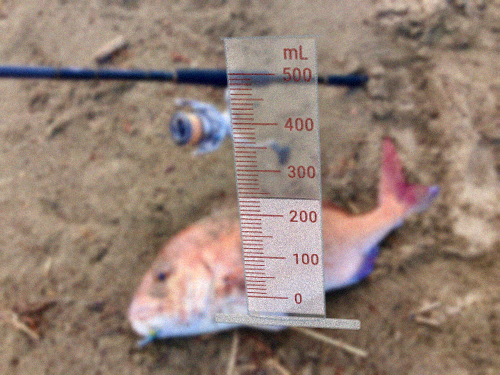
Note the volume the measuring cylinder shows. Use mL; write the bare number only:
240
